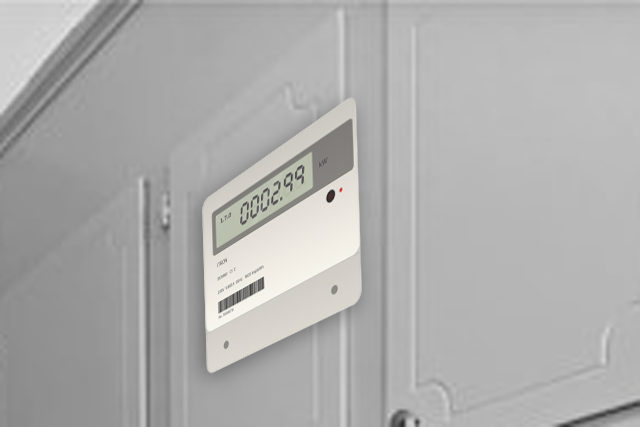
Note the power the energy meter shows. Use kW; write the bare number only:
2.99
